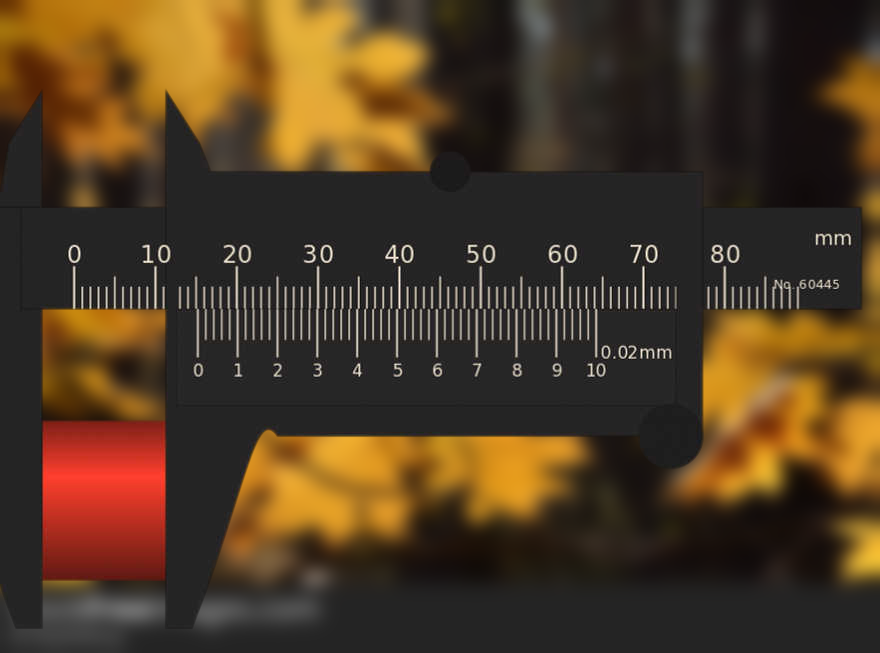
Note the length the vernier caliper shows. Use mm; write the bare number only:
15.2
